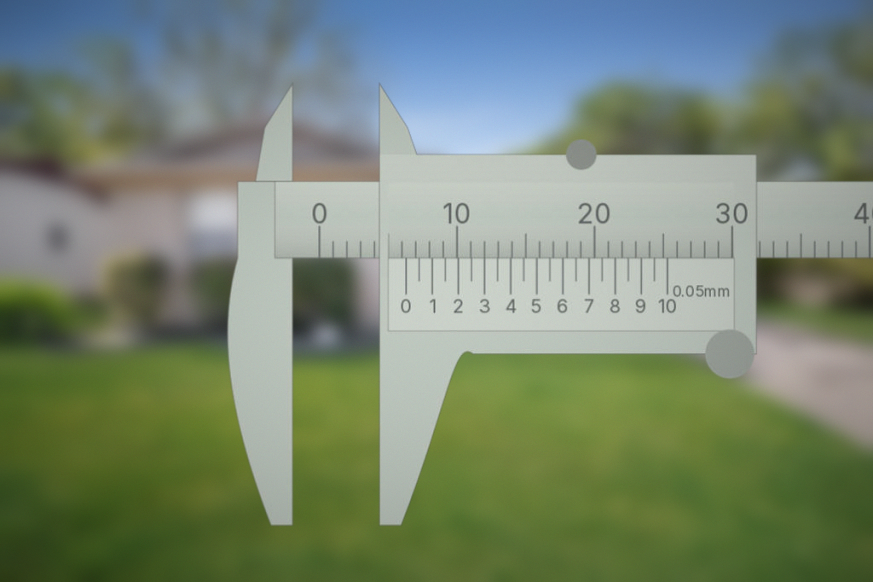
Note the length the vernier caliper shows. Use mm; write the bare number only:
6.3
